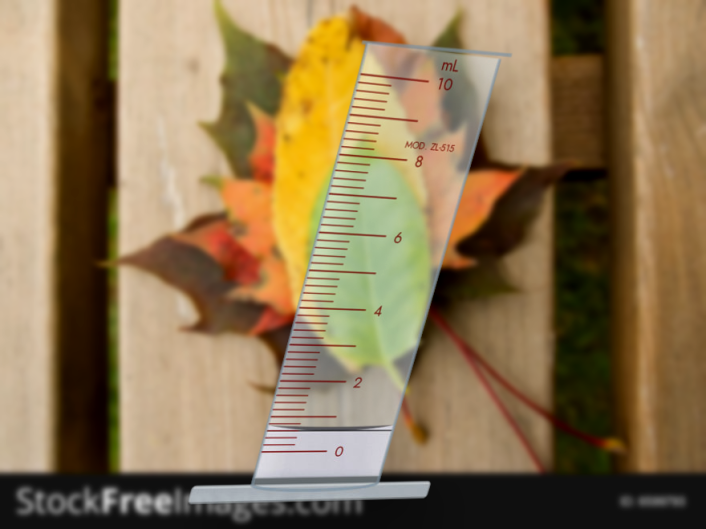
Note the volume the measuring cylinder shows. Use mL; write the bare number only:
0.6
